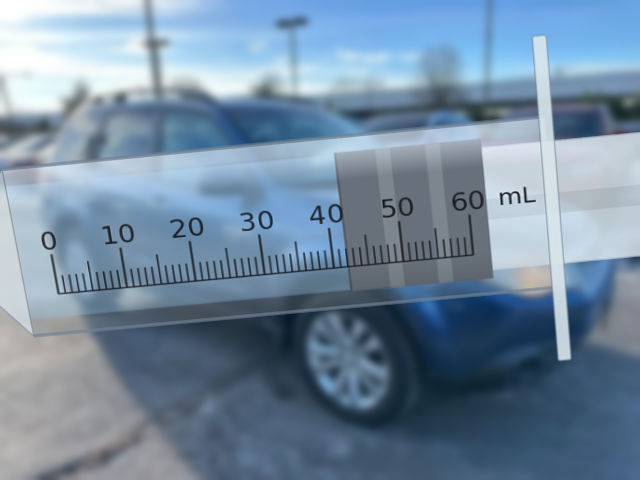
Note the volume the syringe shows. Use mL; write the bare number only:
42
